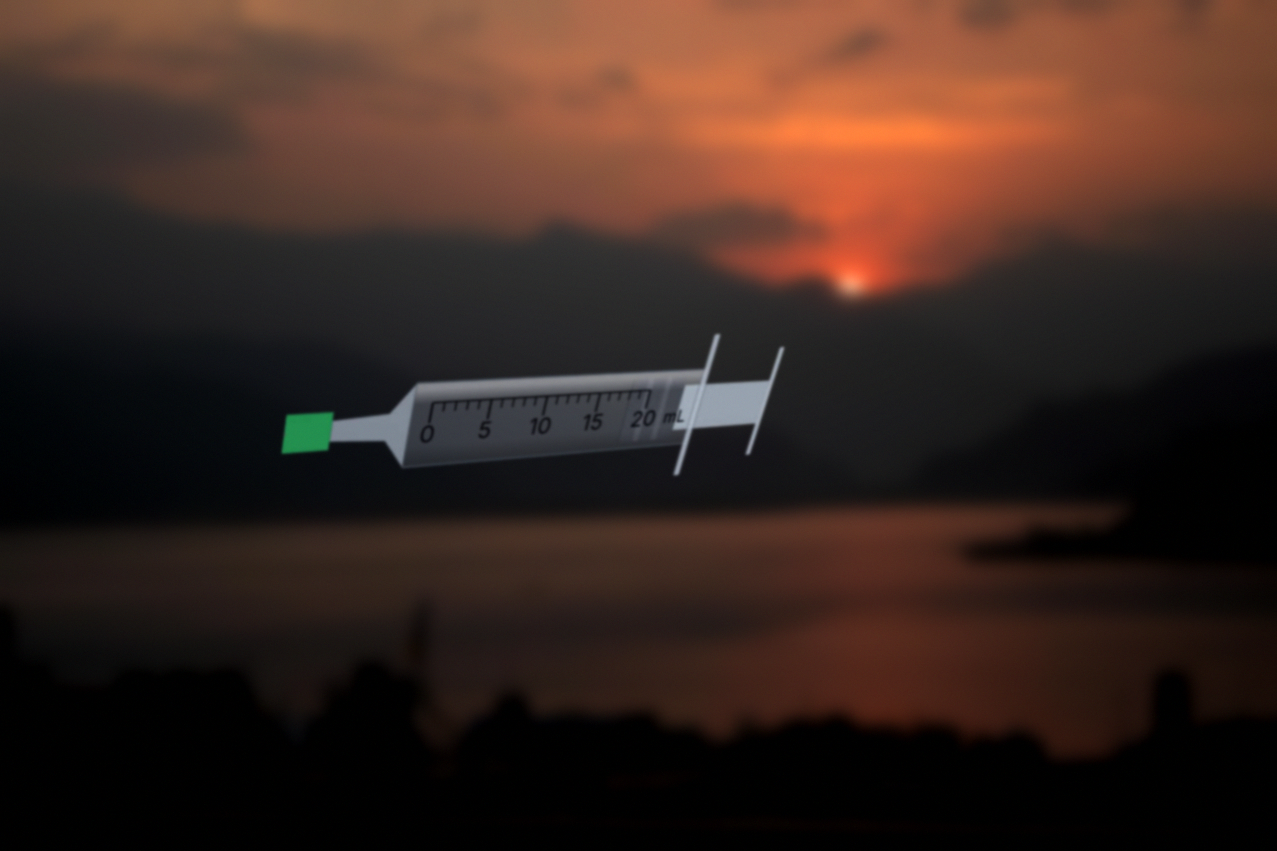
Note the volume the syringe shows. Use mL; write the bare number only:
18
